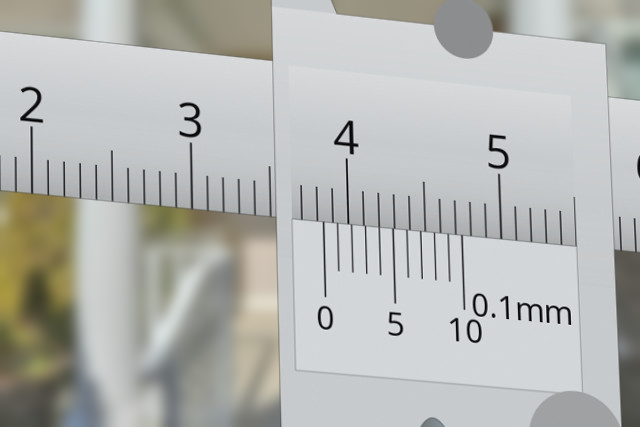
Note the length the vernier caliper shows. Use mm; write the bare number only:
38.4
